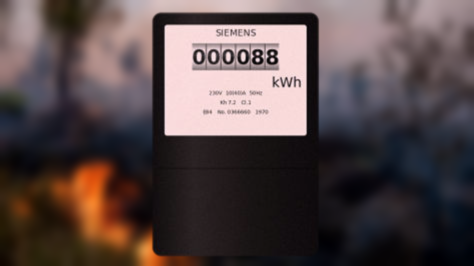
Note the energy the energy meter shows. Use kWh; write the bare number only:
88
